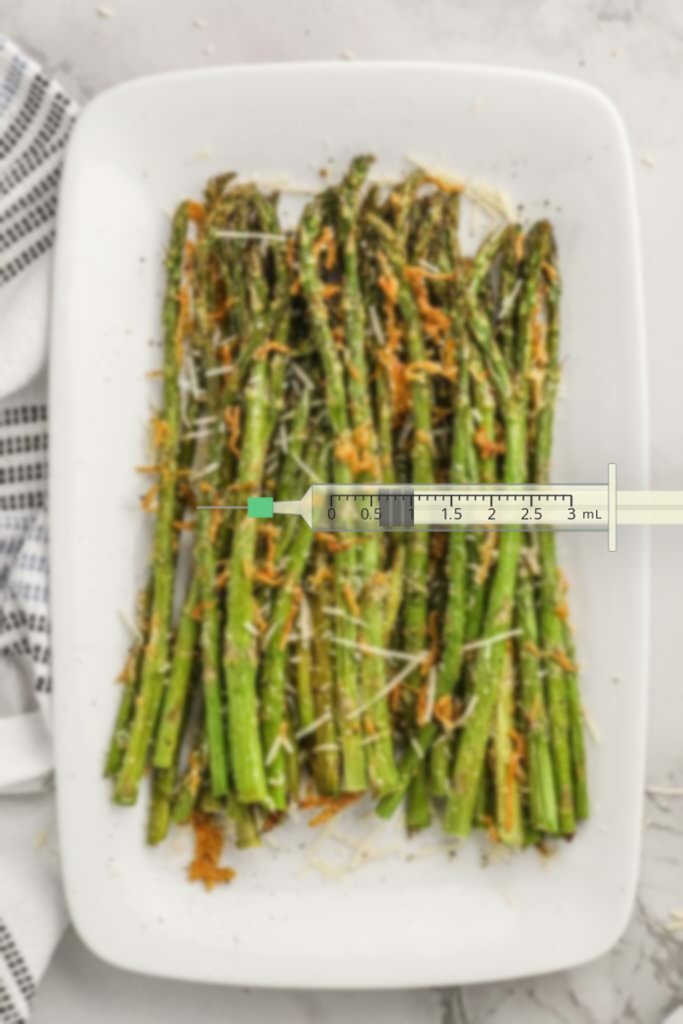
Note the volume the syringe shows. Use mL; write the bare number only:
0.6
